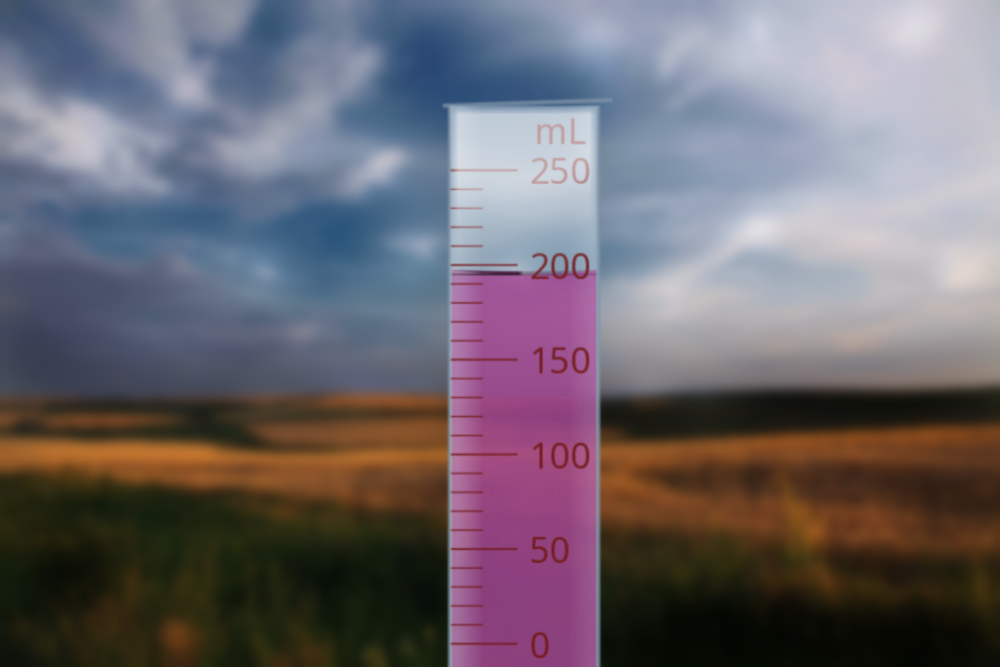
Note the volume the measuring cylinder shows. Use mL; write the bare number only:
195
